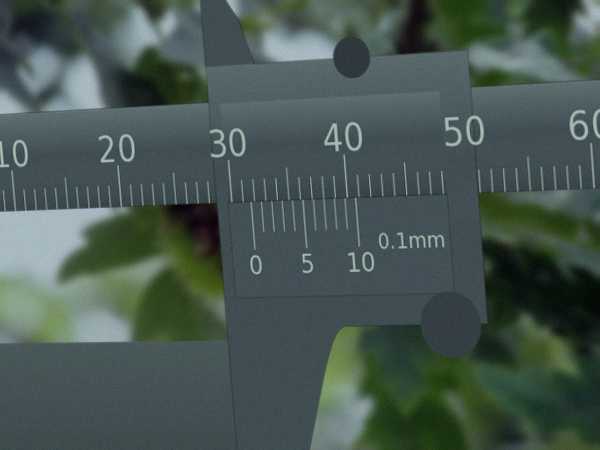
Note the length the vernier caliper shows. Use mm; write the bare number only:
31.7
